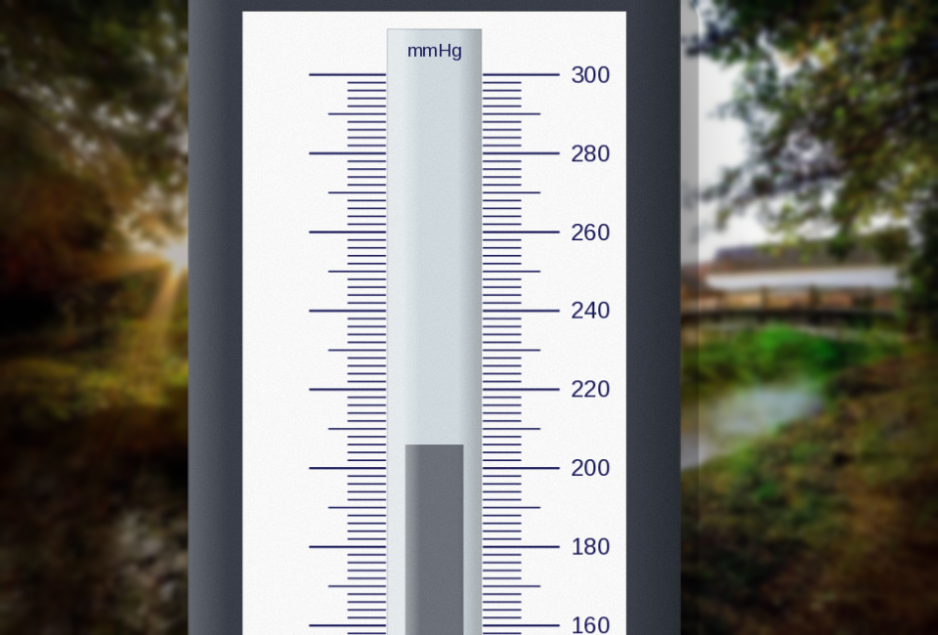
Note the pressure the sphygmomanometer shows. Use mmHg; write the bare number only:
206
